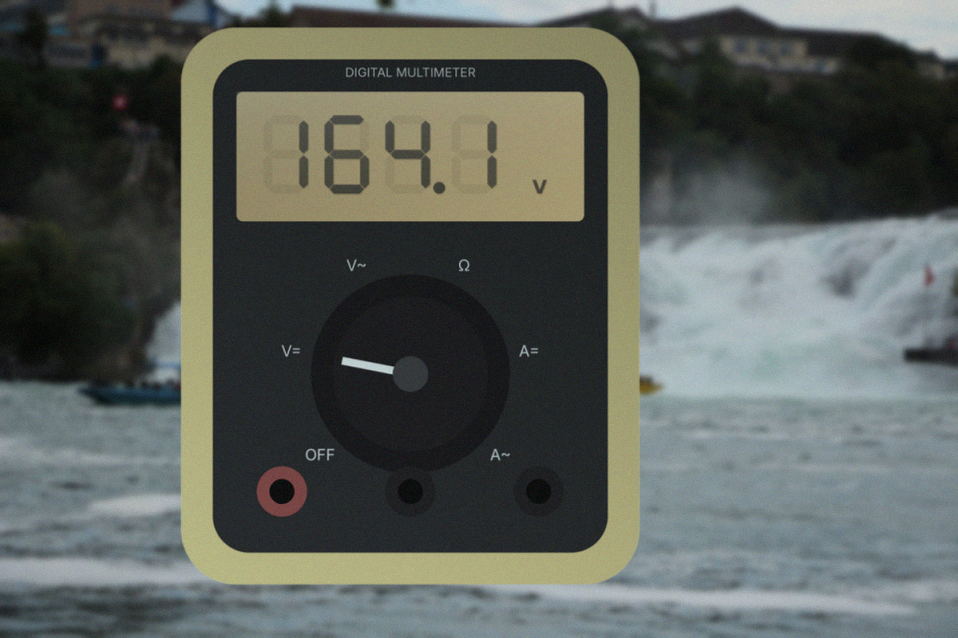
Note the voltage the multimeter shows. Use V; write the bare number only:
164.1
